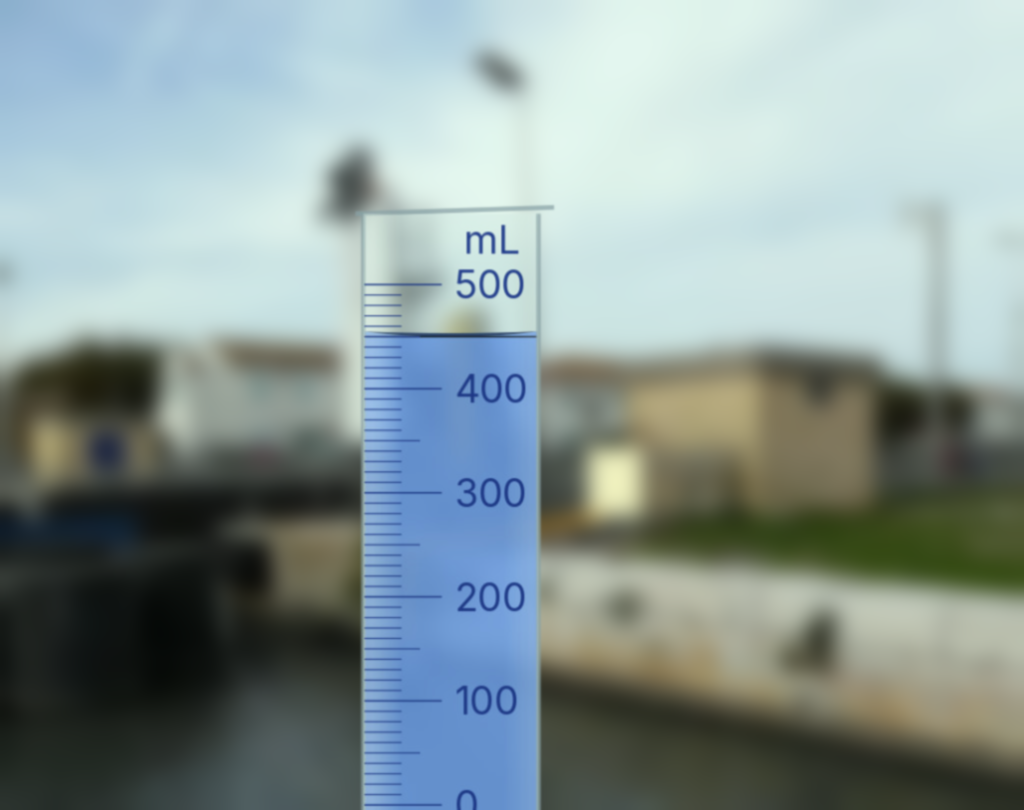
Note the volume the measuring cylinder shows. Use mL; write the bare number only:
450
